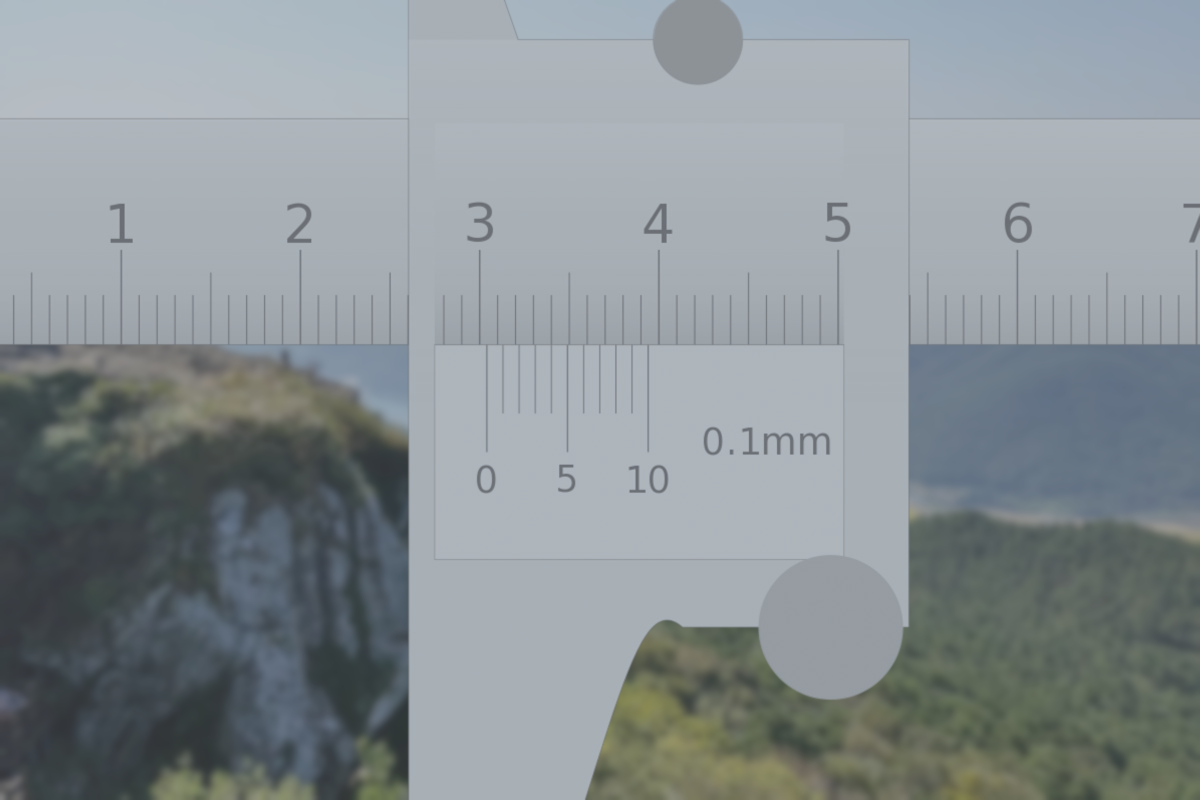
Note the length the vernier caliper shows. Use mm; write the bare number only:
30.4
